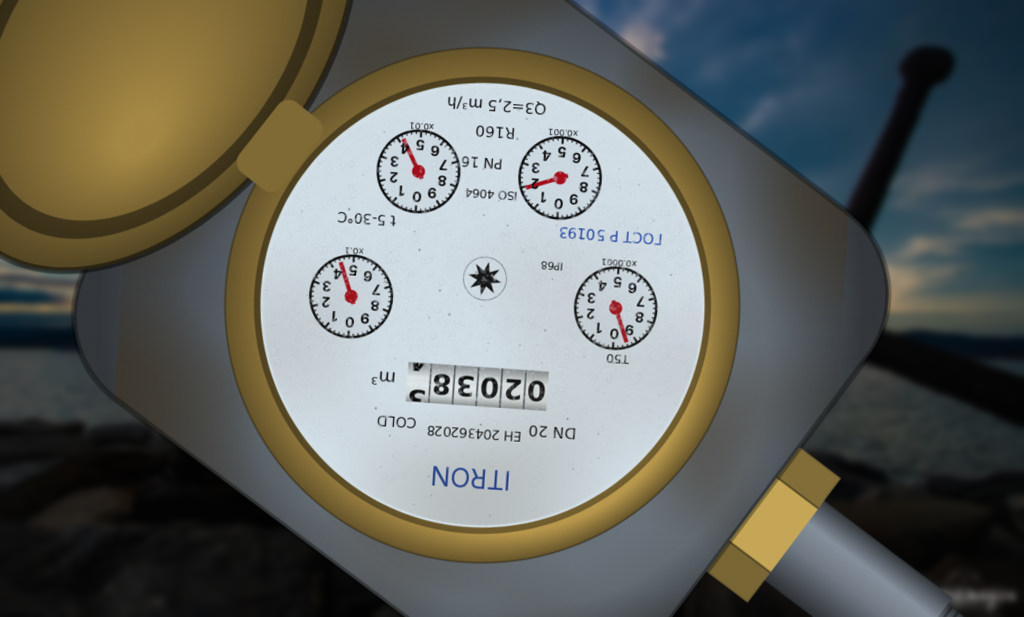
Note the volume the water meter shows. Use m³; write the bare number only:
20383.4419
